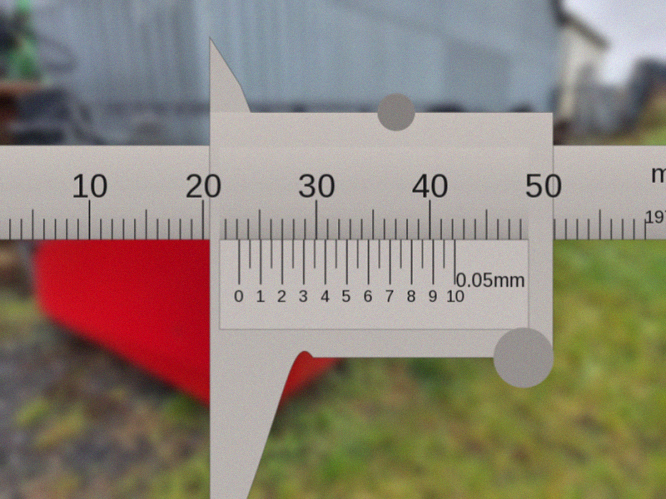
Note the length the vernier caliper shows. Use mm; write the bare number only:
23.2
